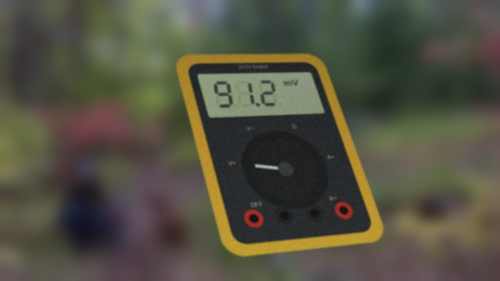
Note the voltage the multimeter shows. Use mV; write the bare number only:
91.2
